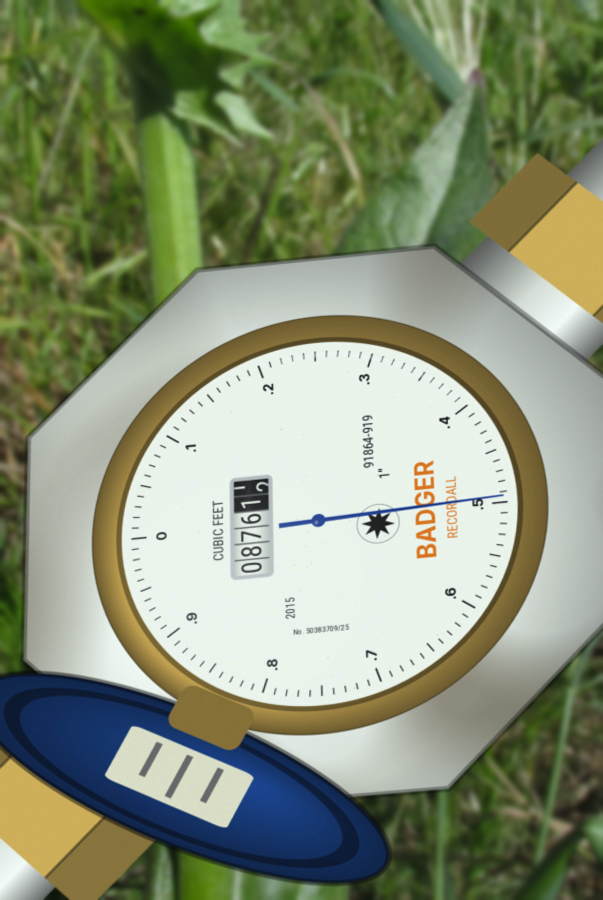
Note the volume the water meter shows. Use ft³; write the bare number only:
87611.49
